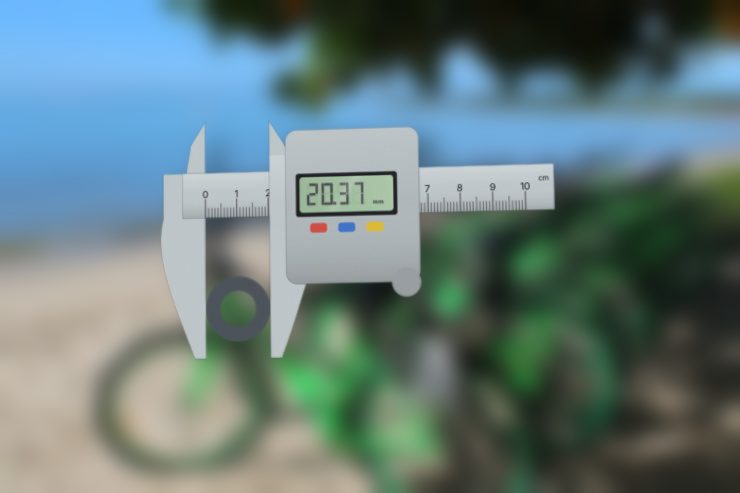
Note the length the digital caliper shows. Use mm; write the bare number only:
20.37
